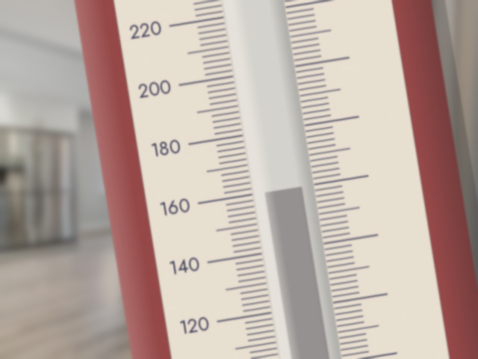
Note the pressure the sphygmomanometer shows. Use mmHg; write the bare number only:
160
